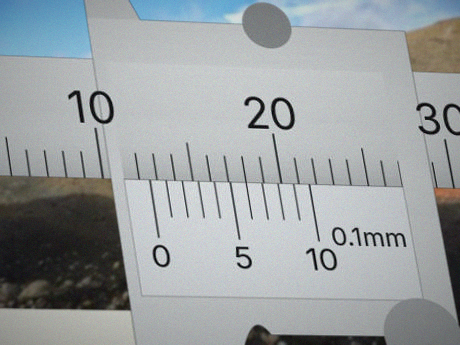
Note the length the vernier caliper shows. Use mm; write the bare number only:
12.6
